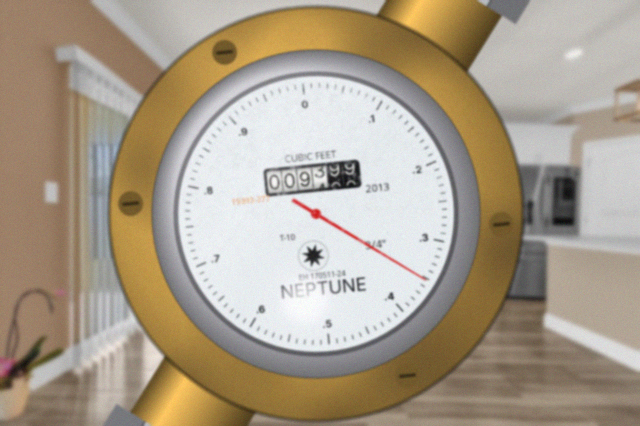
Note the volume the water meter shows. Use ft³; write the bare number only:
9399.35
